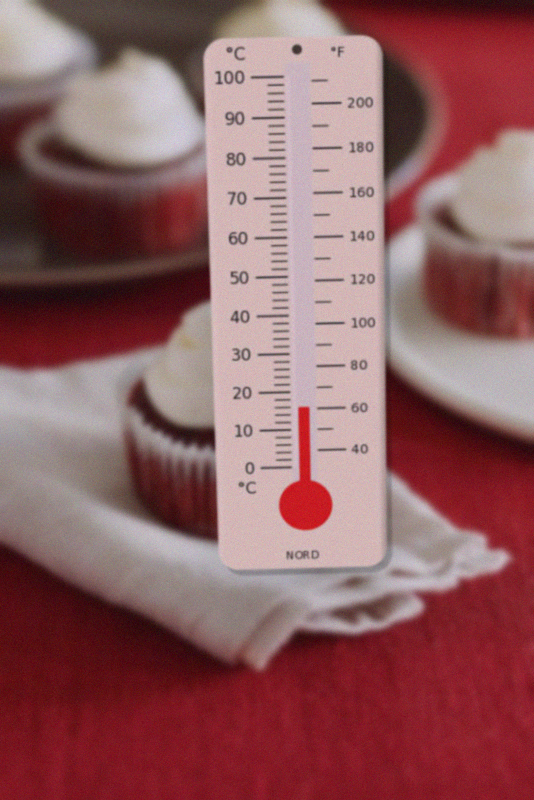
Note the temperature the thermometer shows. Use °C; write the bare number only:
16
